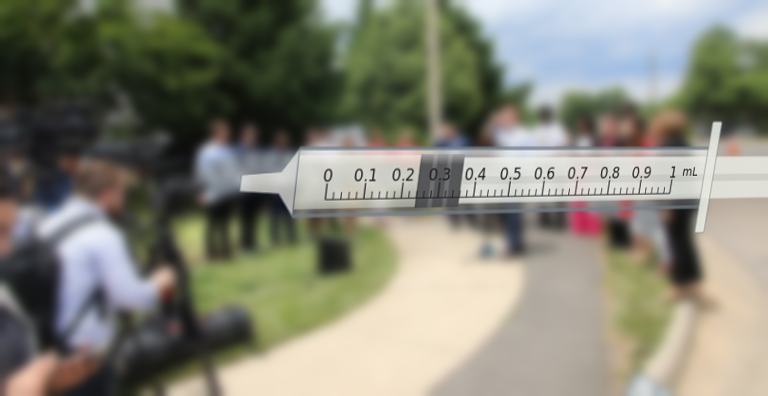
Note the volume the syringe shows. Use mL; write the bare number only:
0.24
